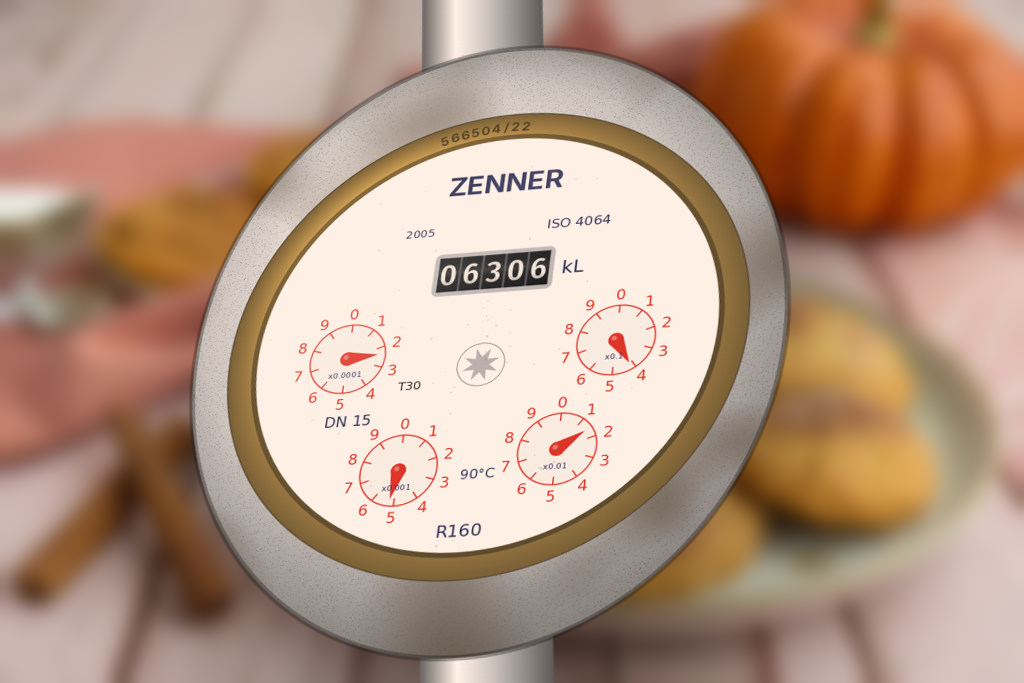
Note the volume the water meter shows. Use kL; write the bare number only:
6306.4152
